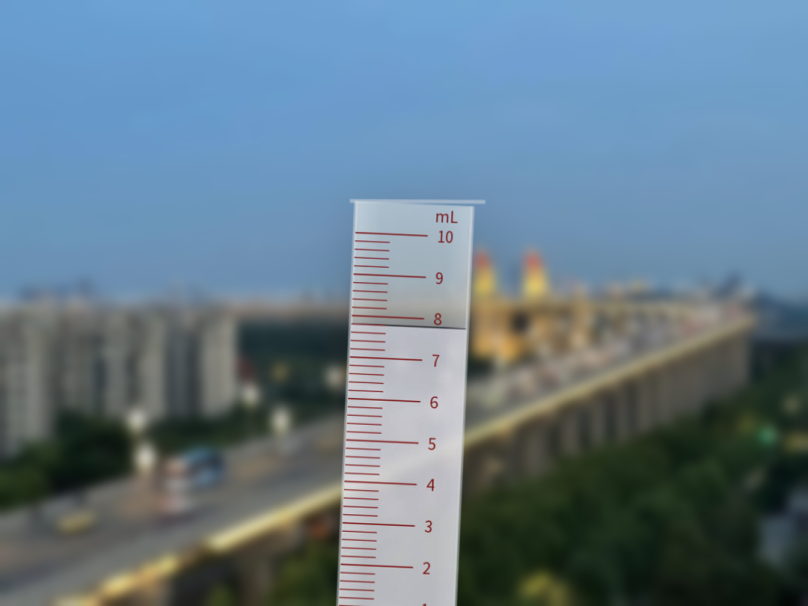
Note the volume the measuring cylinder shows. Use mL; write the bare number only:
7.8
